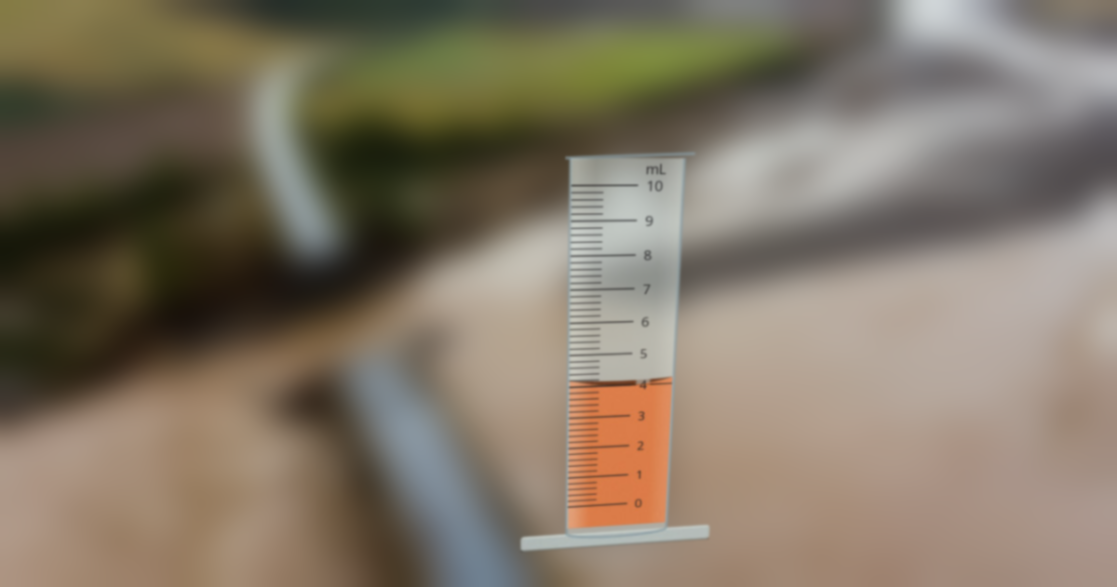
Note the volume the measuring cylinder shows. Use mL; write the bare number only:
4
